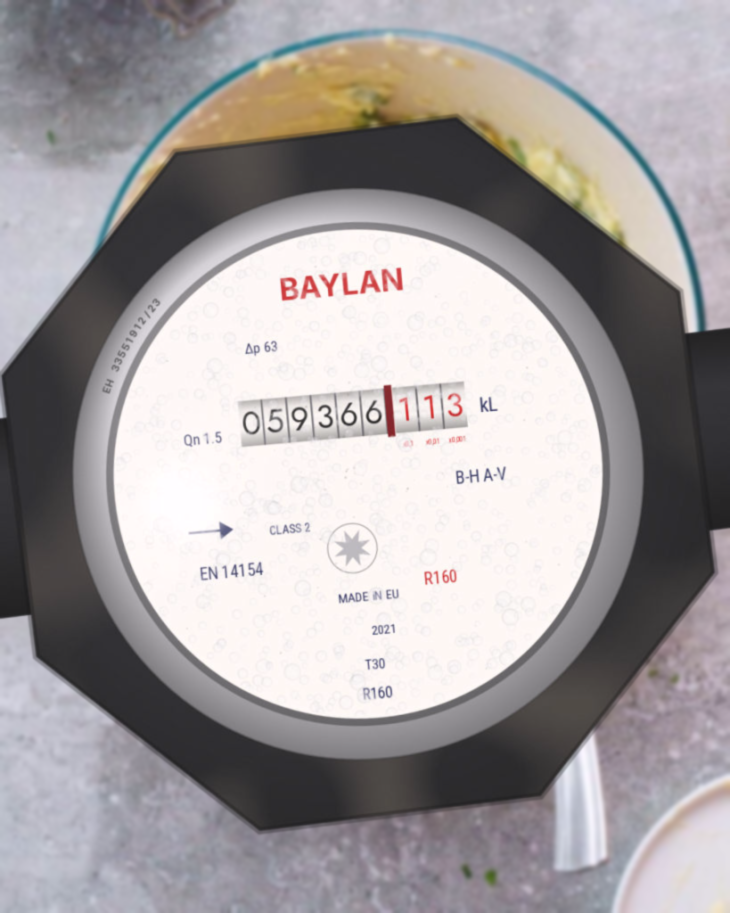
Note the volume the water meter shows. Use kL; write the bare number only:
59366.113
